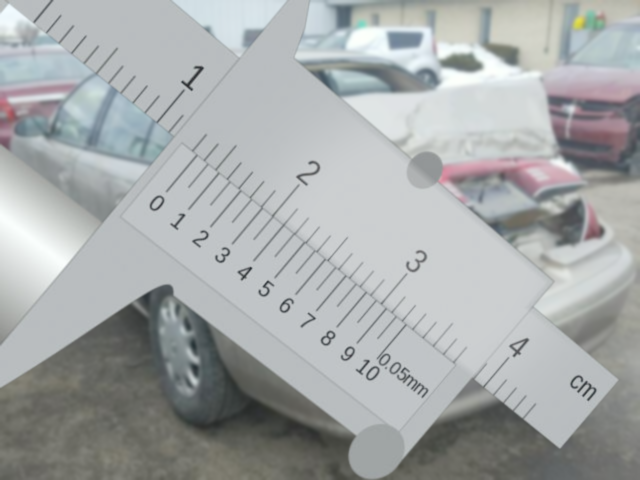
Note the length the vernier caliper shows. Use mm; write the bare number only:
13.4
